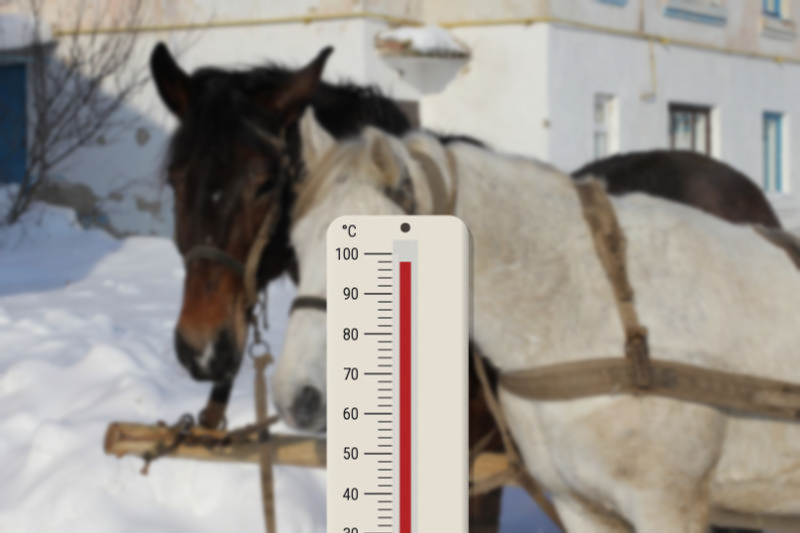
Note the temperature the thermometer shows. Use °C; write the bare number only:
98
